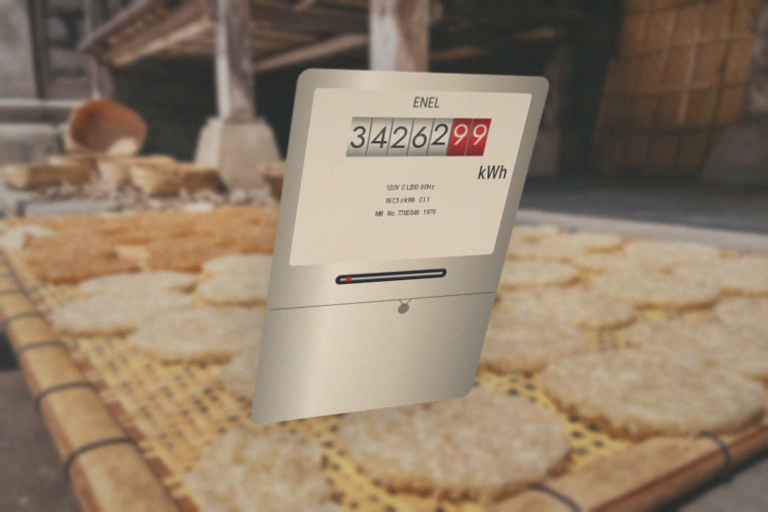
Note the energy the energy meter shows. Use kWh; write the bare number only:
34262.99
